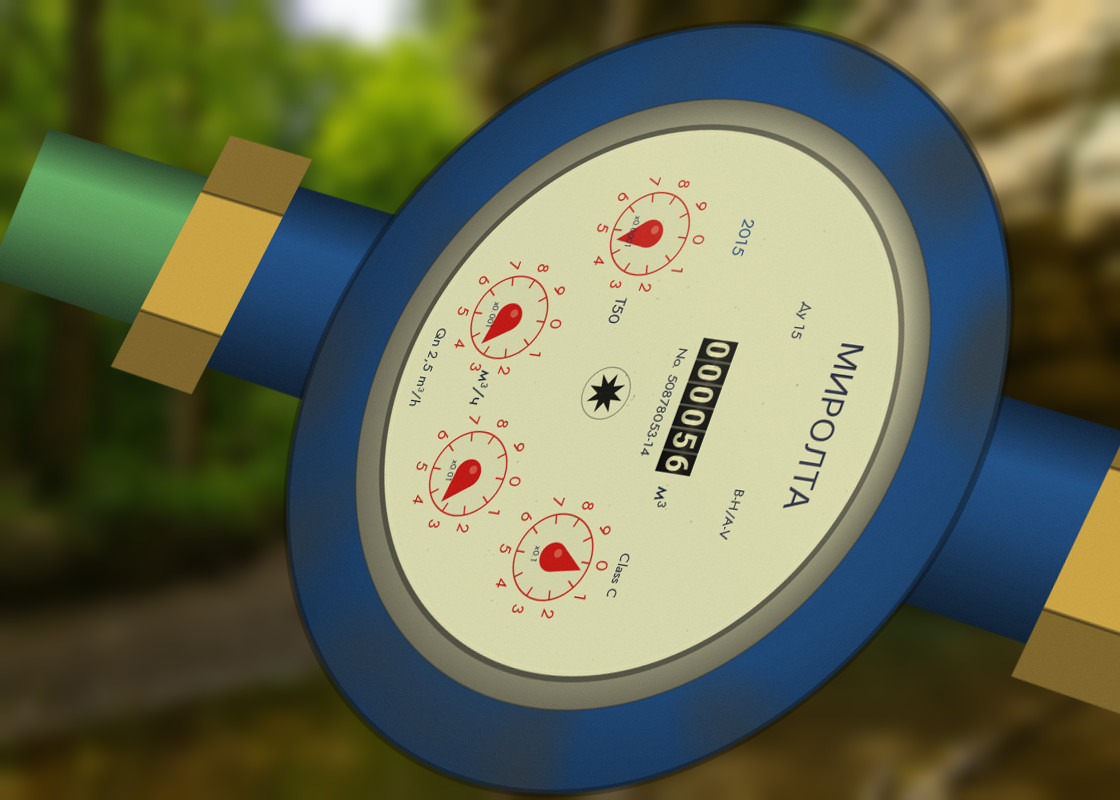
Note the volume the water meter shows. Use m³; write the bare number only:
56.0334
